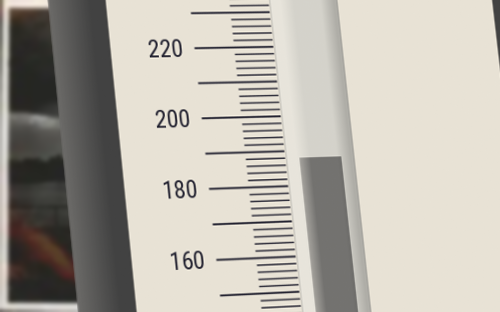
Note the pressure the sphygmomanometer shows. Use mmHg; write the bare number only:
188
